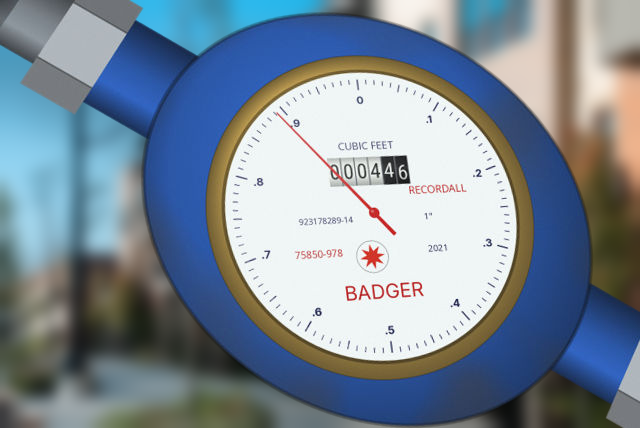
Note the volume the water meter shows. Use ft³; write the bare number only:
445.89
